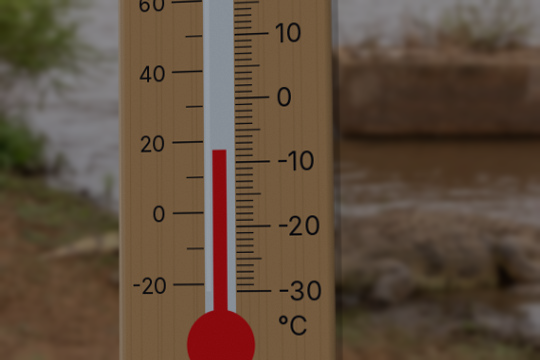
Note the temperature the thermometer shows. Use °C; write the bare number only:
-8
